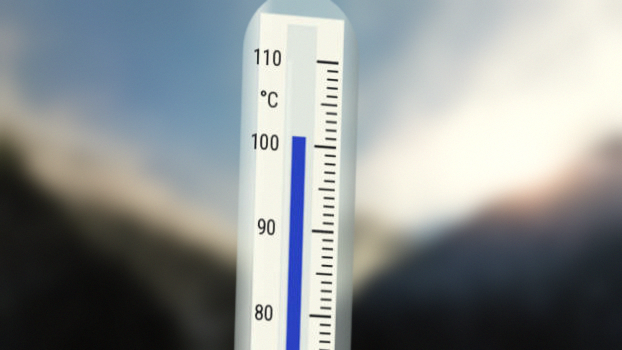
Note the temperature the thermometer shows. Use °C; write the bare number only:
101
